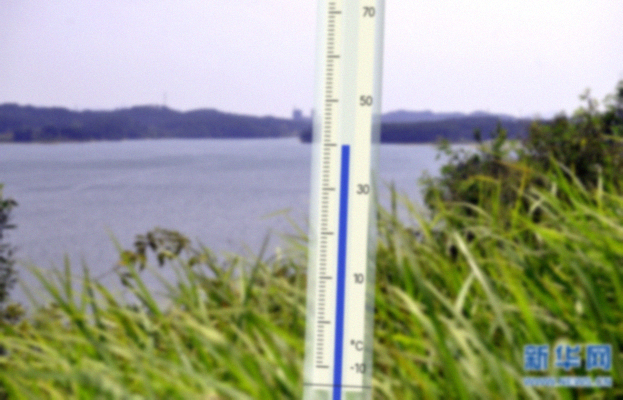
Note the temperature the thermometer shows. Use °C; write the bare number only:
40
